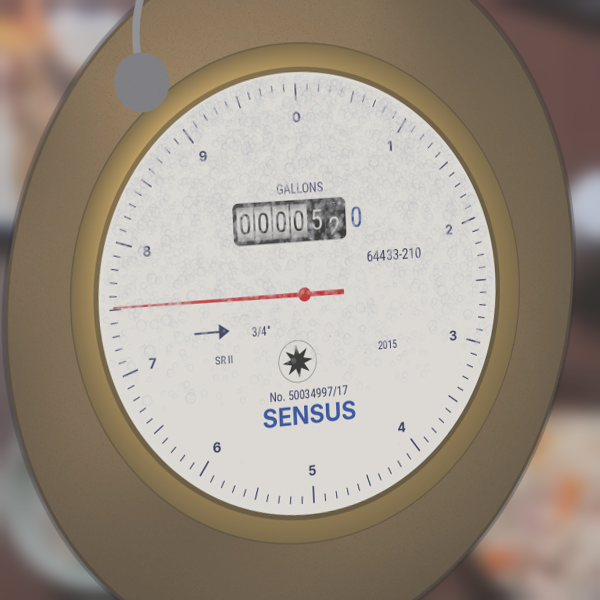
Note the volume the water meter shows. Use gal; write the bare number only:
517.5
